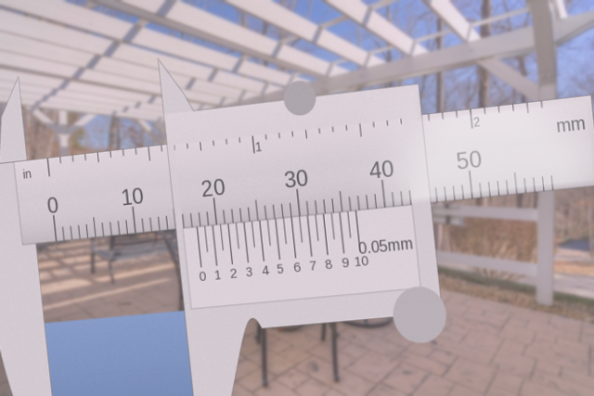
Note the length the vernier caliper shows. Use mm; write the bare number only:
17.6
